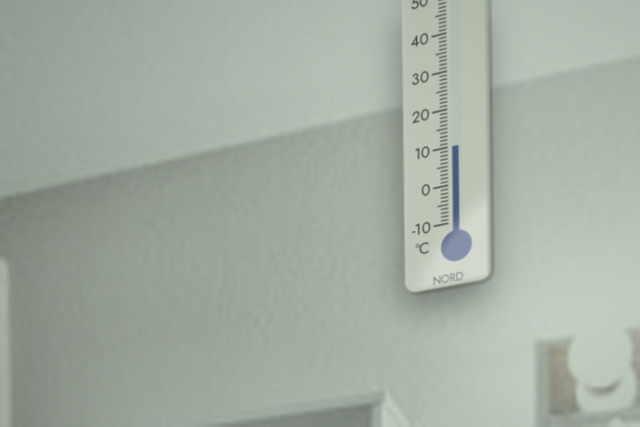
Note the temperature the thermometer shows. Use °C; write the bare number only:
10
